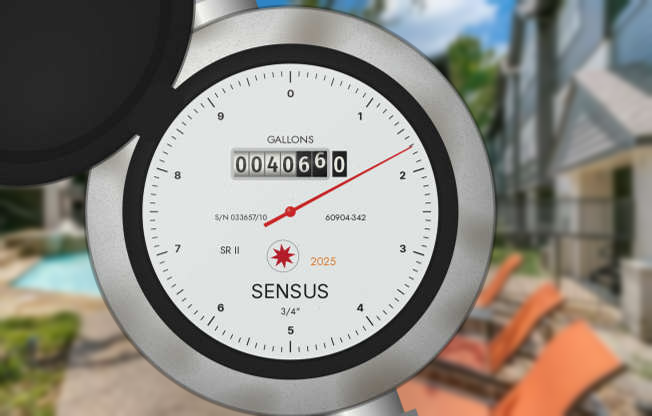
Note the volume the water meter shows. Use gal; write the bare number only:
40661.7
